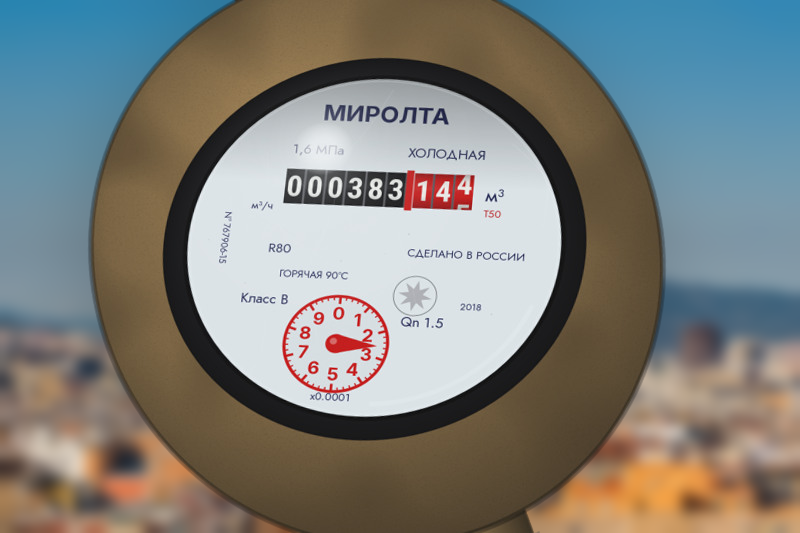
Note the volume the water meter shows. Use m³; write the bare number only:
383.1442
